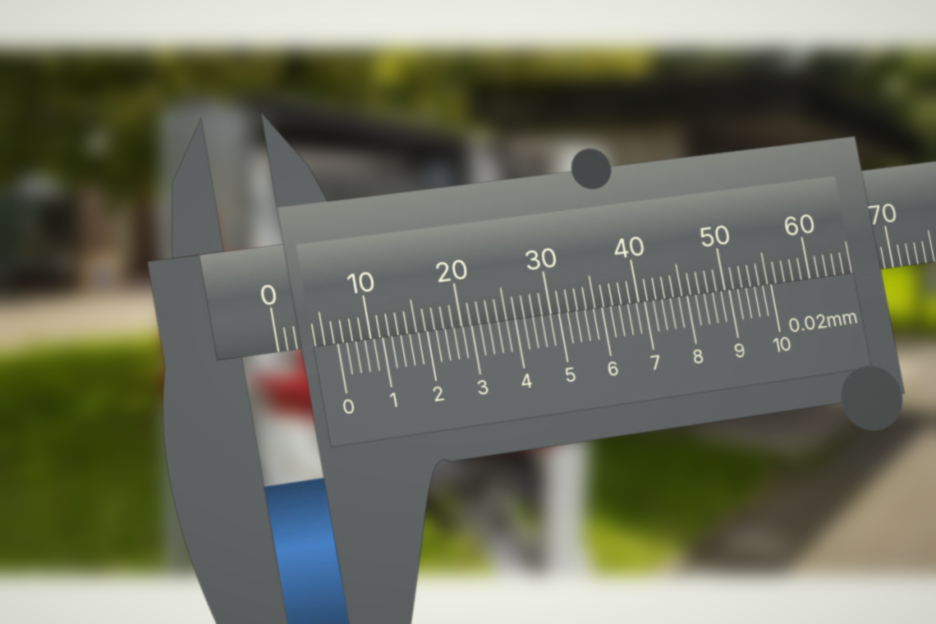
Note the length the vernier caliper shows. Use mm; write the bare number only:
6.4
